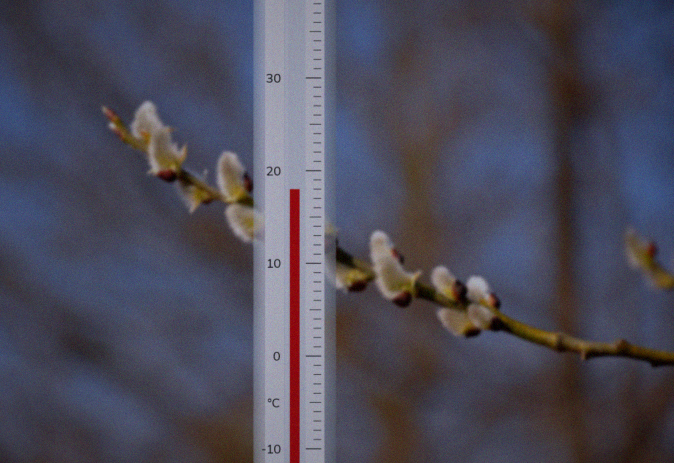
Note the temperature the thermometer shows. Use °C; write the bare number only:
18
